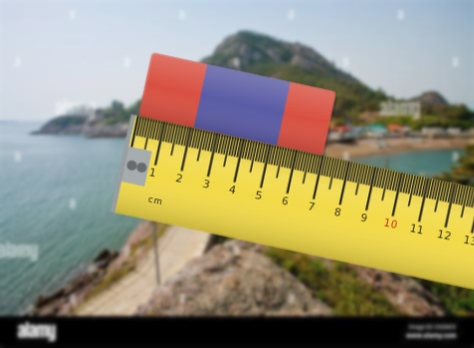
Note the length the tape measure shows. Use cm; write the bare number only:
7
